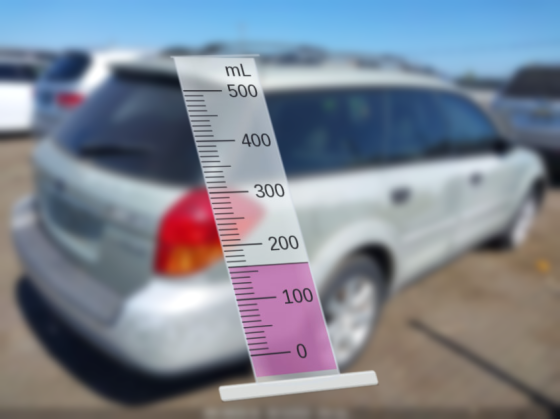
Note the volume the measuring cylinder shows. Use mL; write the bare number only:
160
